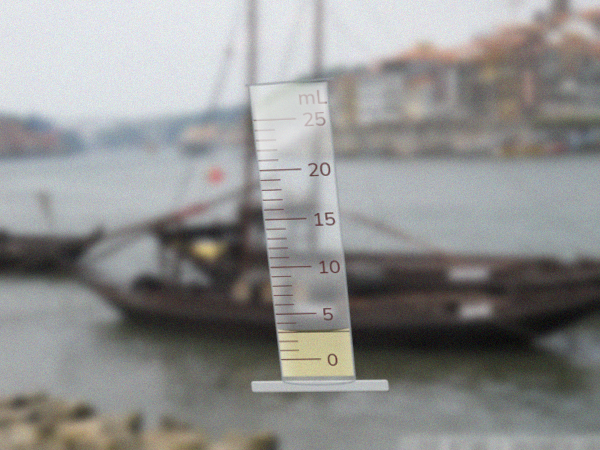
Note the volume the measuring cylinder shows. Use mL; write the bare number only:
3
